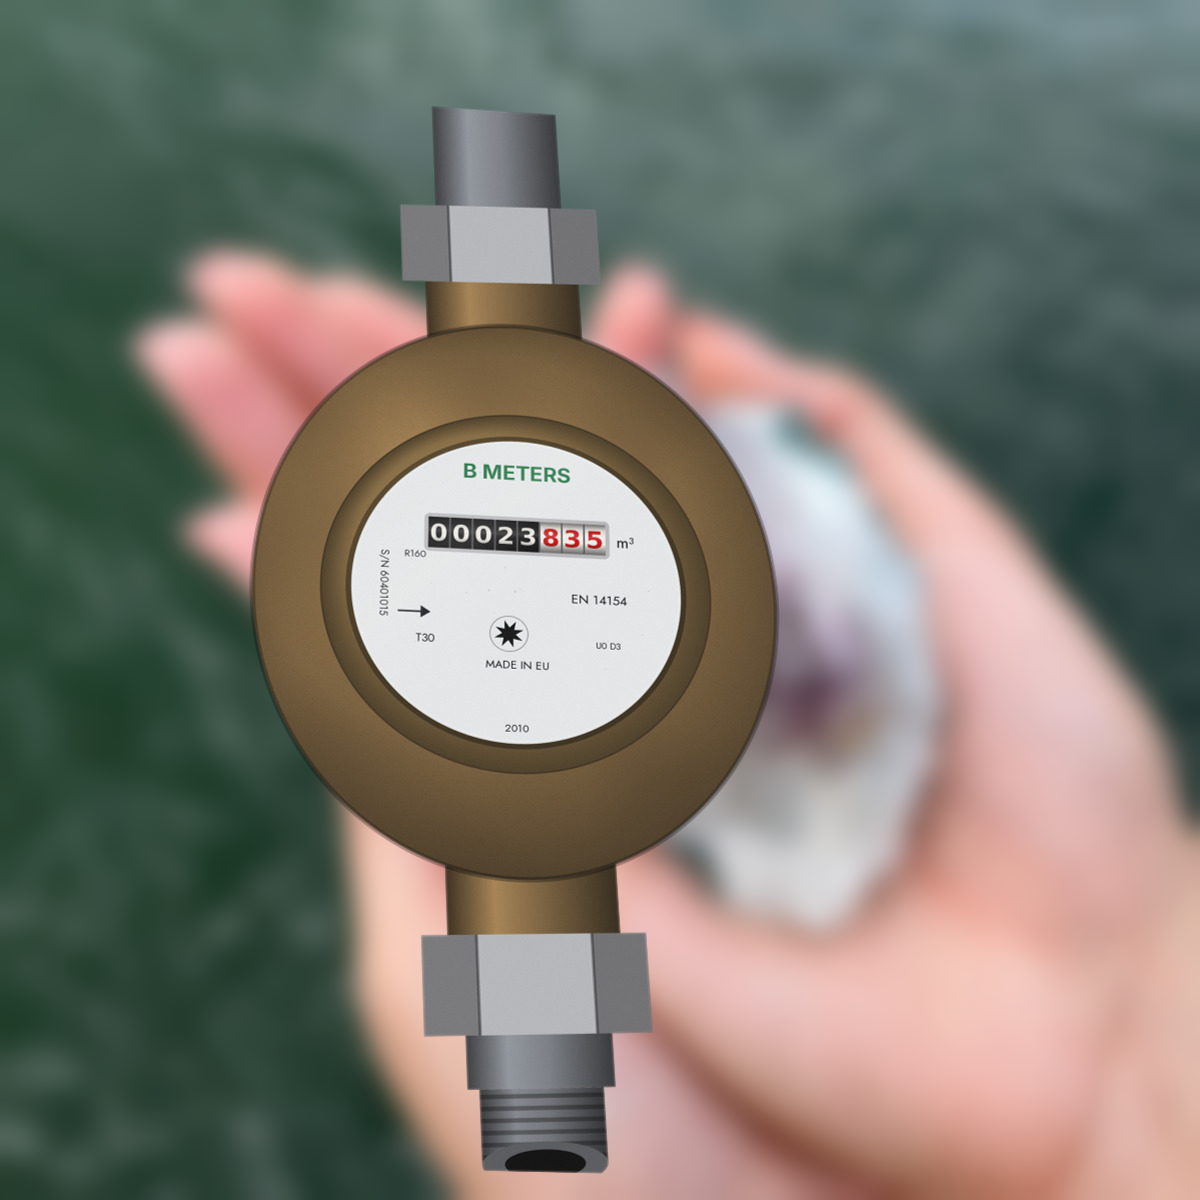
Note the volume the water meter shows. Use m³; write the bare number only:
23.835
